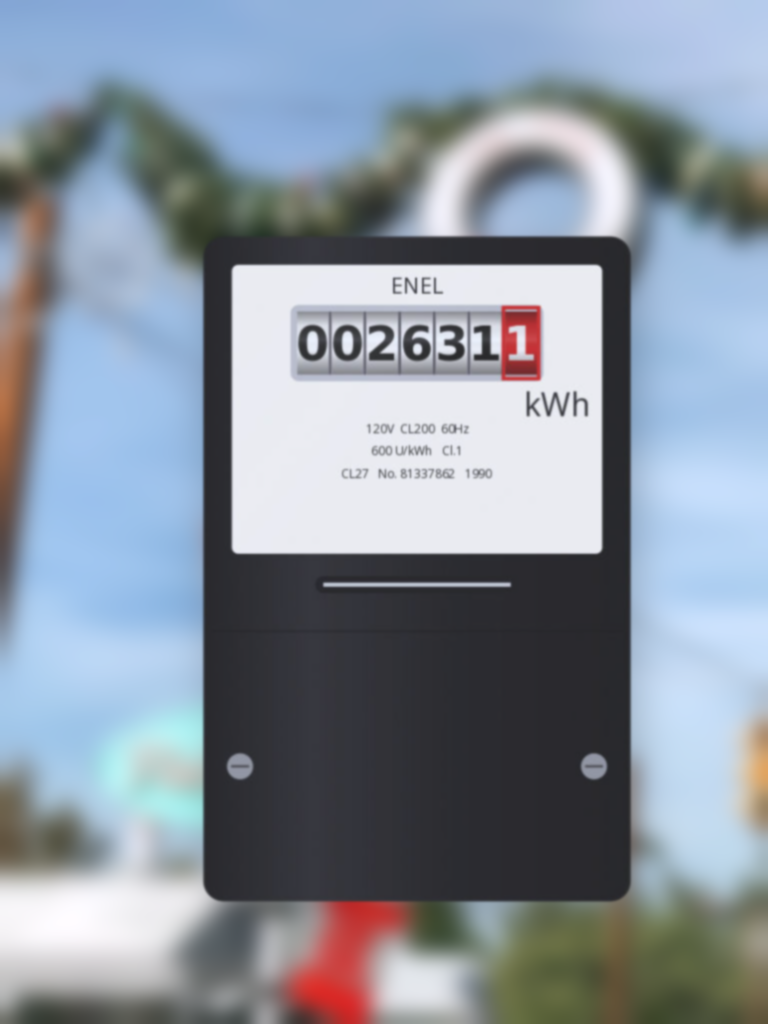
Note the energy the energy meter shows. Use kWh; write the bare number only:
2631.1
